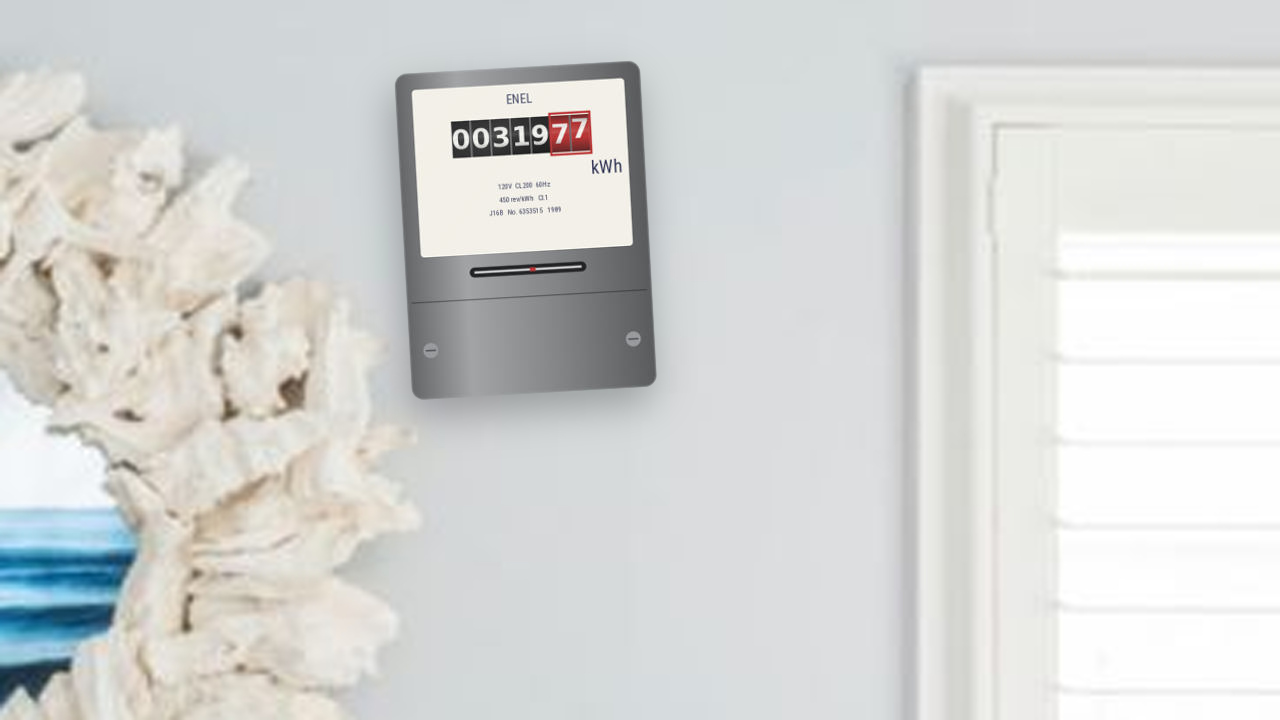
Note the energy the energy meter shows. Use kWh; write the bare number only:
319.77
